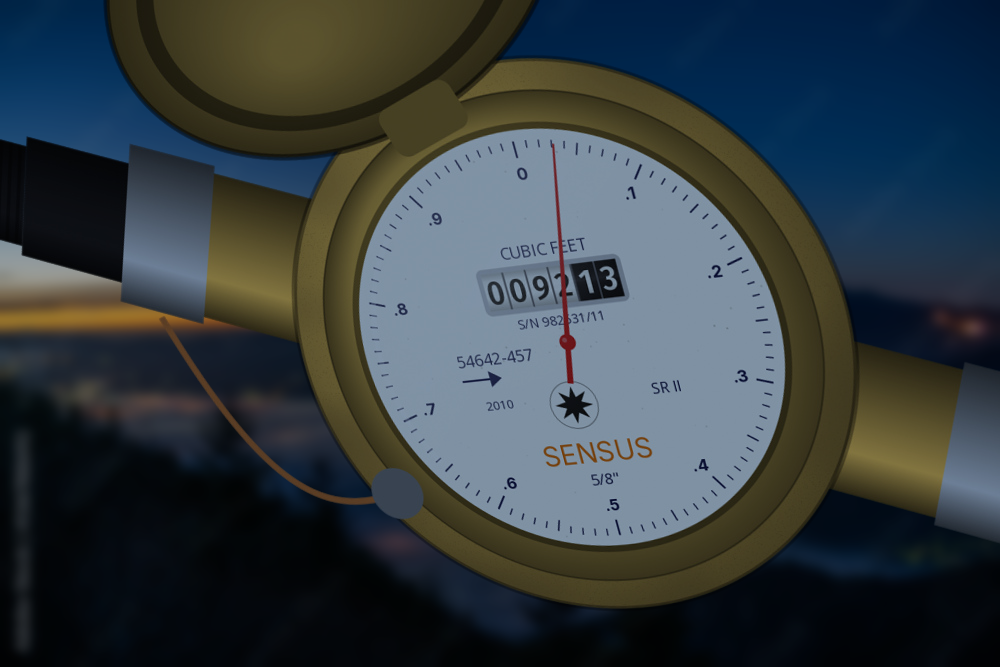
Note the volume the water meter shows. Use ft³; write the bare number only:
9213.03
